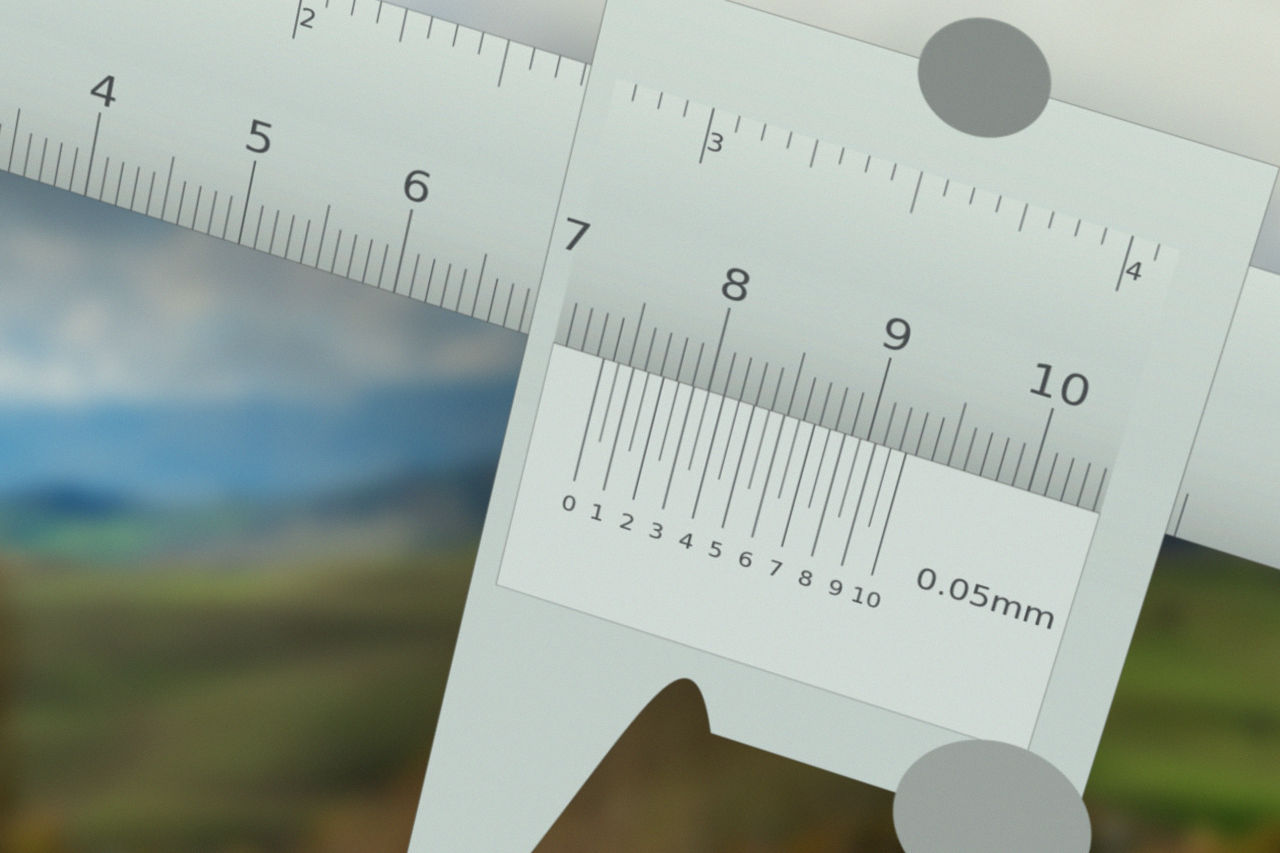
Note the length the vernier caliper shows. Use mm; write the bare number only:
73.4
